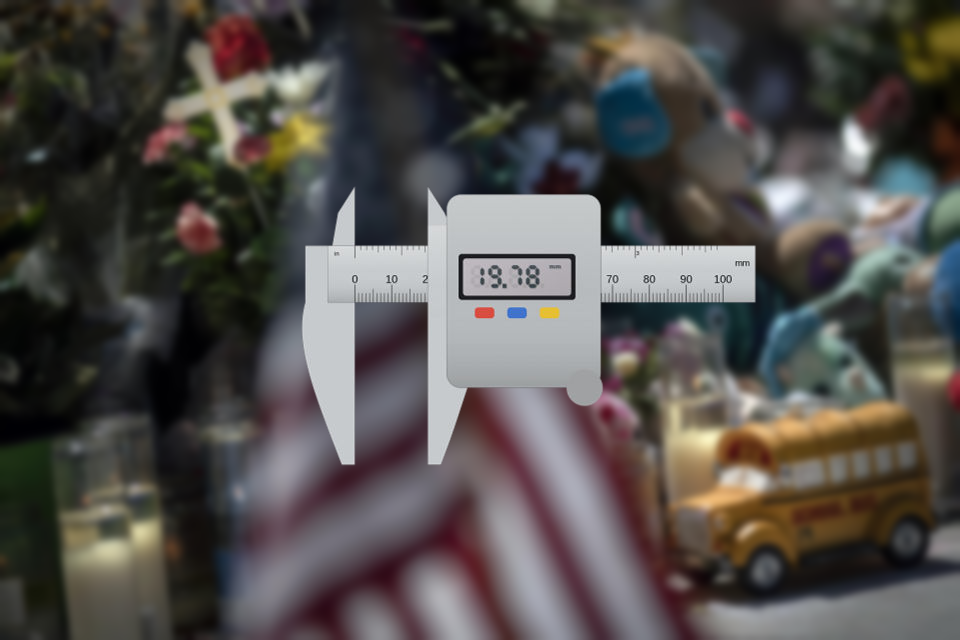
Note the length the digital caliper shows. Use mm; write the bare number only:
19.78
